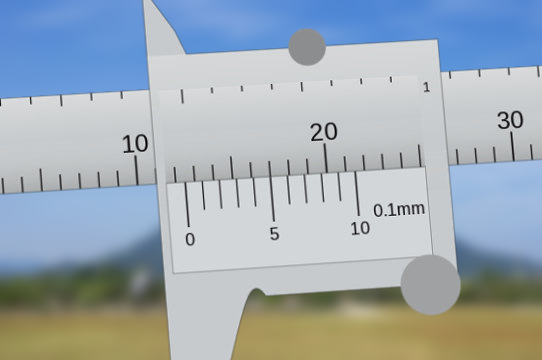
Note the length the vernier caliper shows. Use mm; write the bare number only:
12.5
